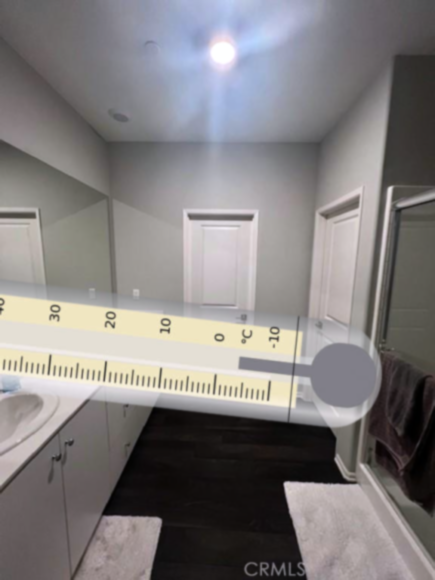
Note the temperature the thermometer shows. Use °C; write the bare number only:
-4
